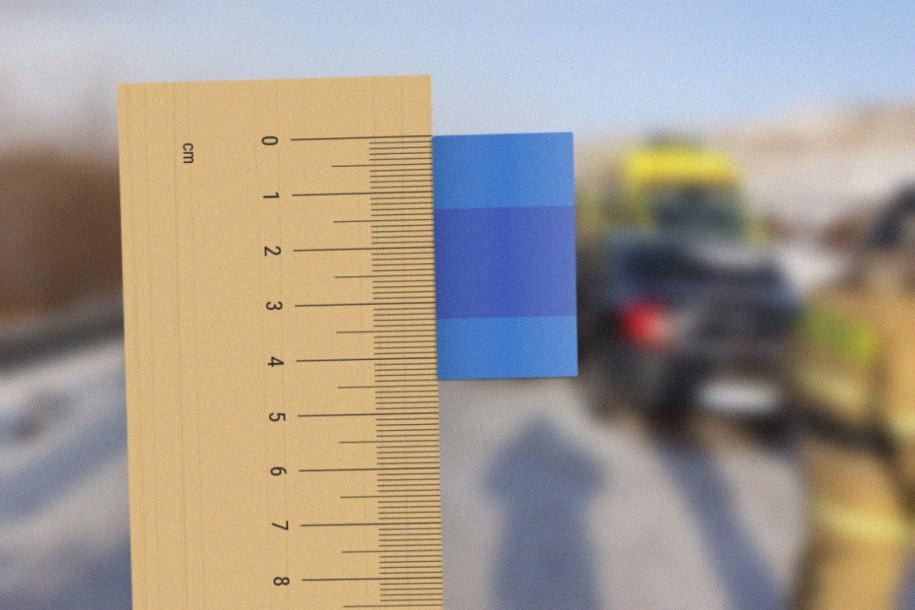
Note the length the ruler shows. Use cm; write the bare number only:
4.4
